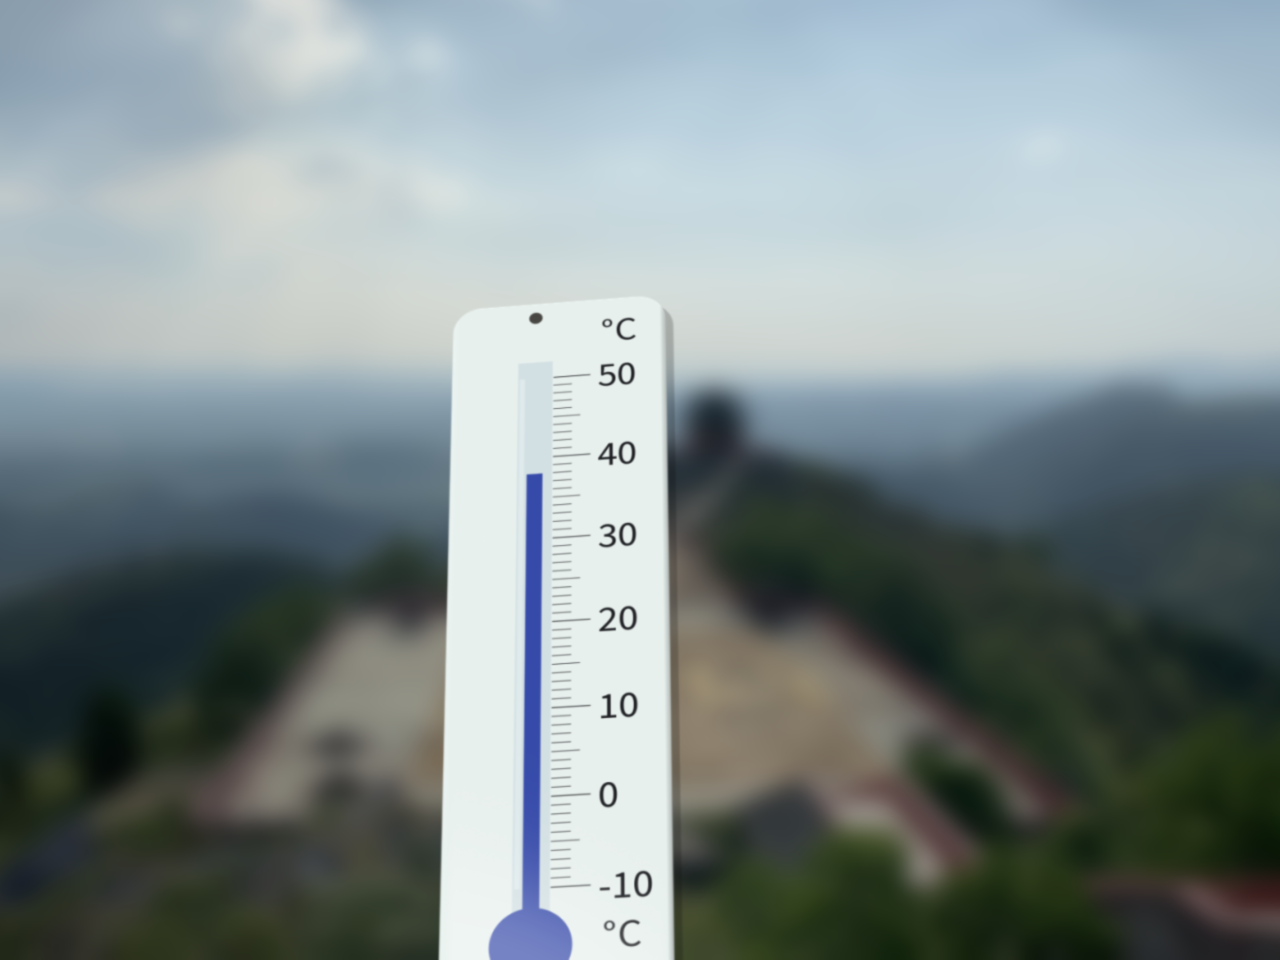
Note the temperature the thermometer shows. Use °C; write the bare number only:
38
